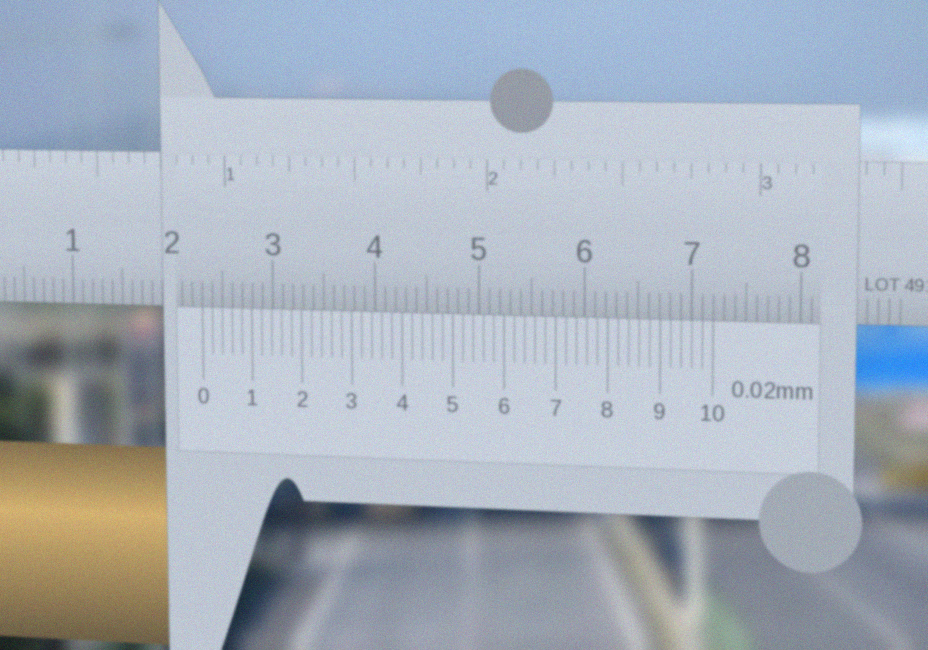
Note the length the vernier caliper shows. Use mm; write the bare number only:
23.0
